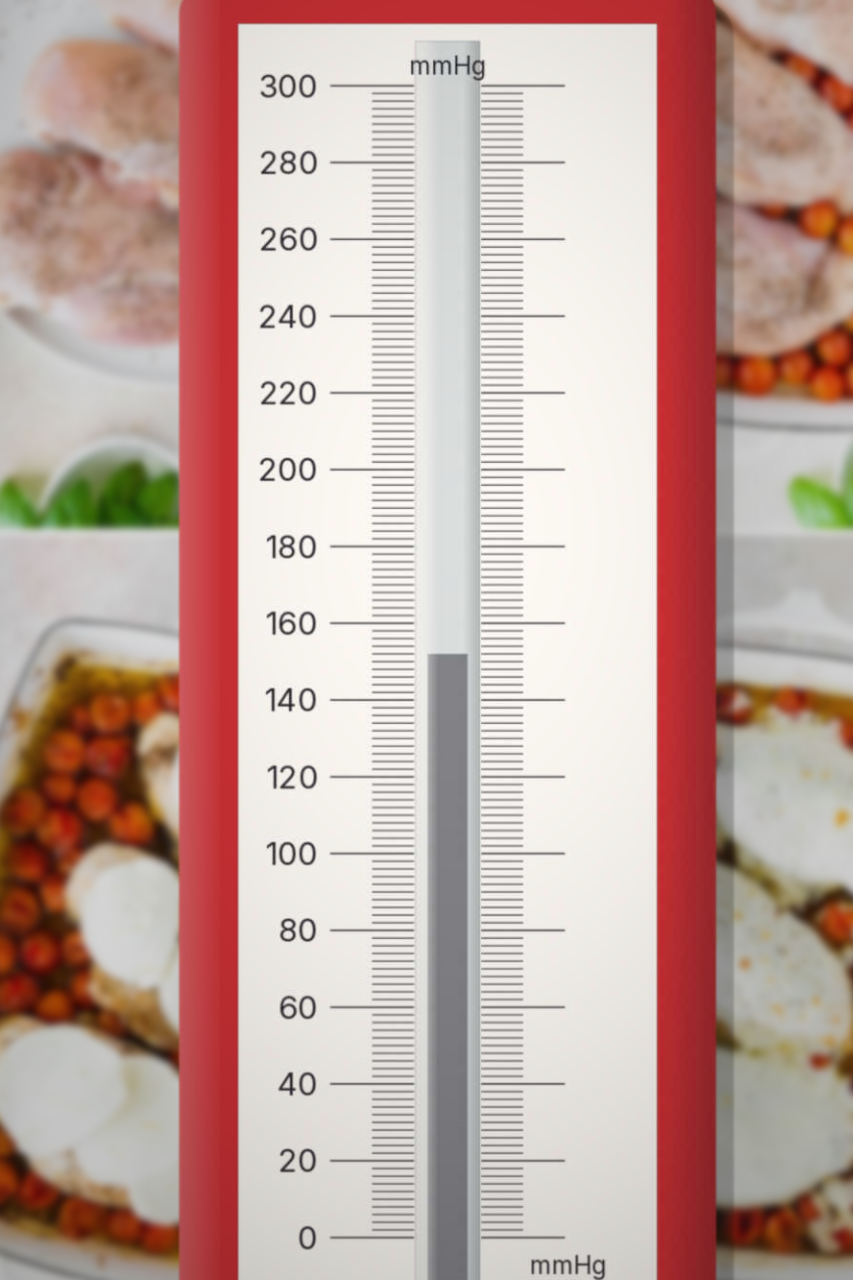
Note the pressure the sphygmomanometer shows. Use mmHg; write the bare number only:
152
